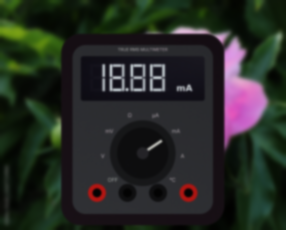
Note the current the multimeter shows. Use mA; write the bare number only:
18.88
